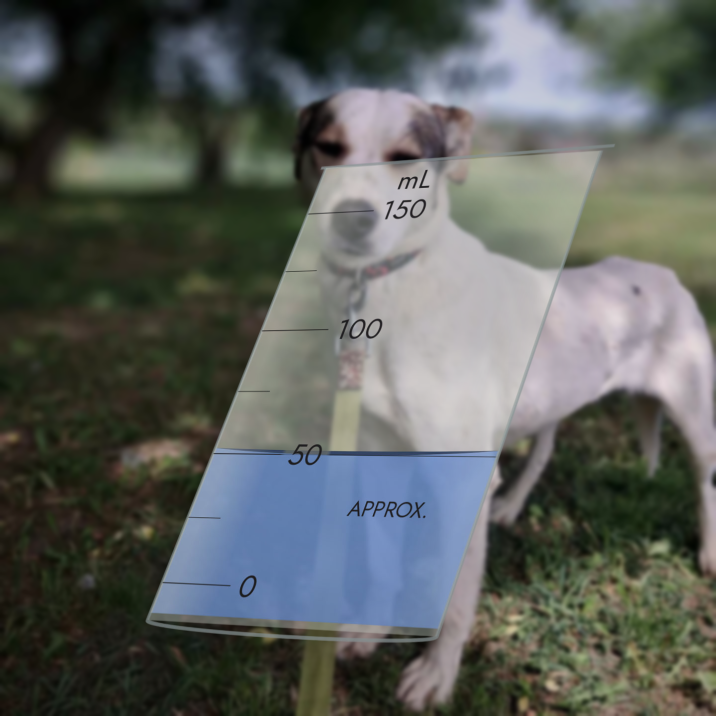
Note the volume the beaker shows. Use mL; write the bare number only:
50
